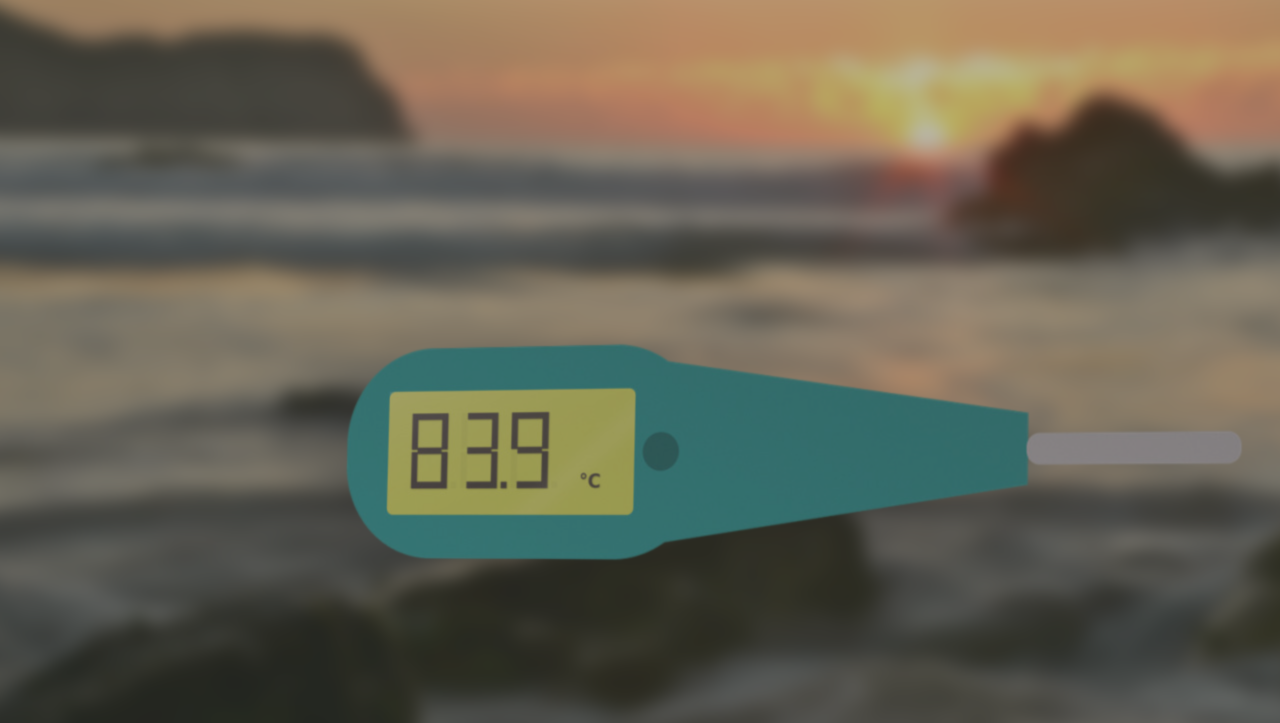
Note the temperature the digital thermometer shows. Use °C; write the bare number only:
83.9
